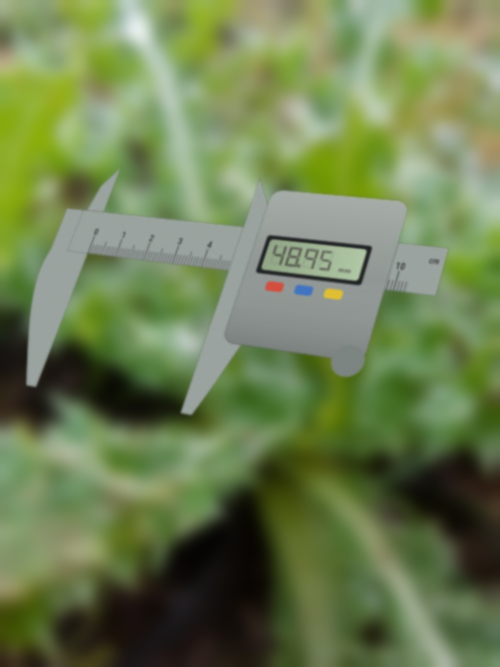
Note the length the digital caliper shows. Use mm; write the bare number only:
48.95
